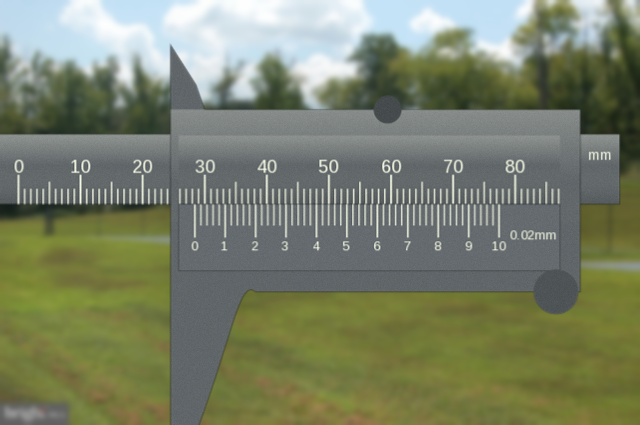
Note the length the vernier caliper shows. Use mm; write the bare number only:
28.4
